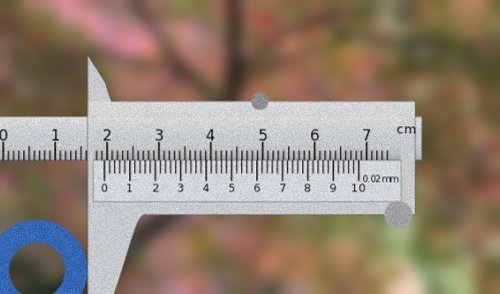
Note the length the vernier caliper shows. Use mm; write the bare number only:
19.5
